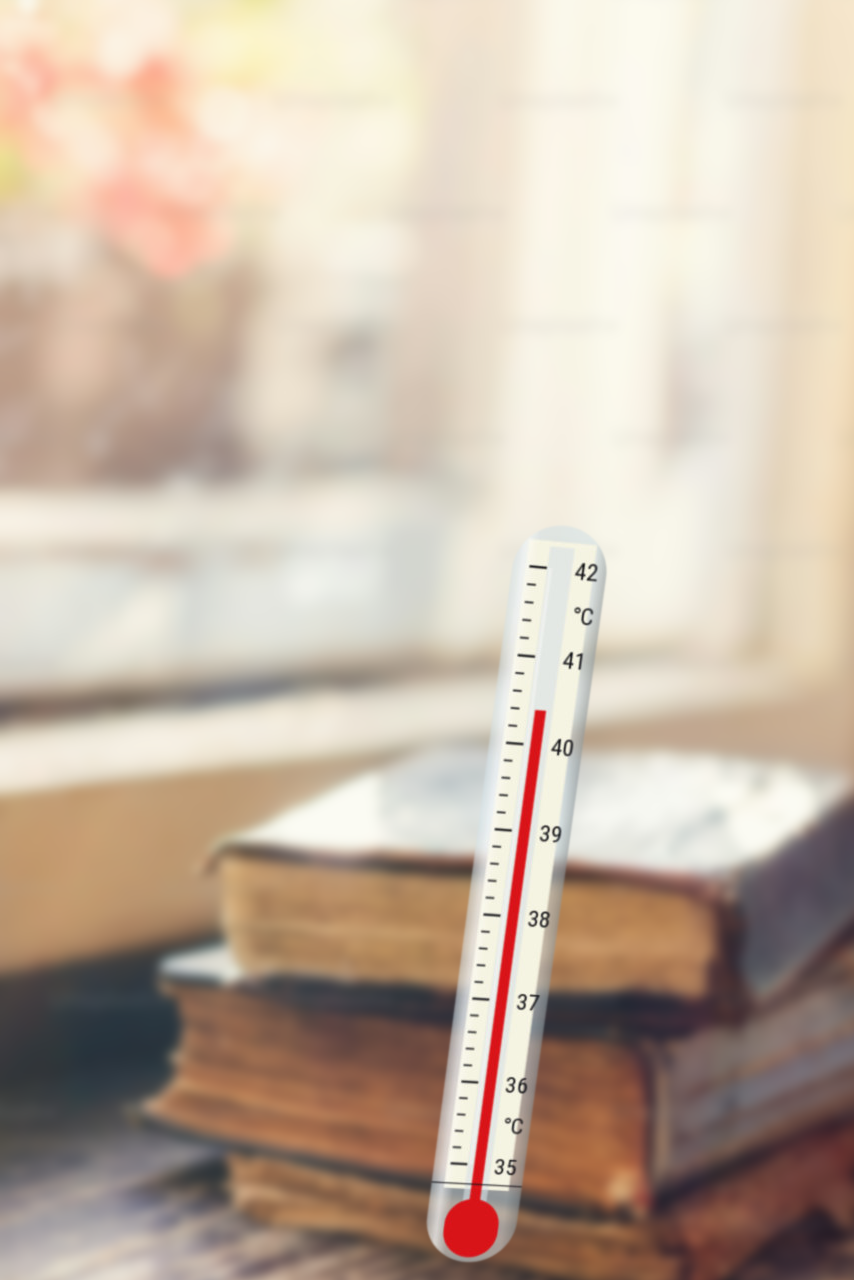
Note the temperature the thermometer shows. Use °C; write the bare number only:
40.4
